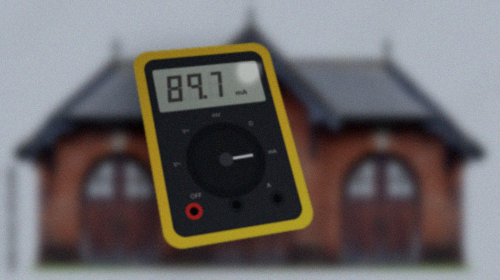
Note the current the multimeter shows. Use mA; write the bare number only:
89.7
